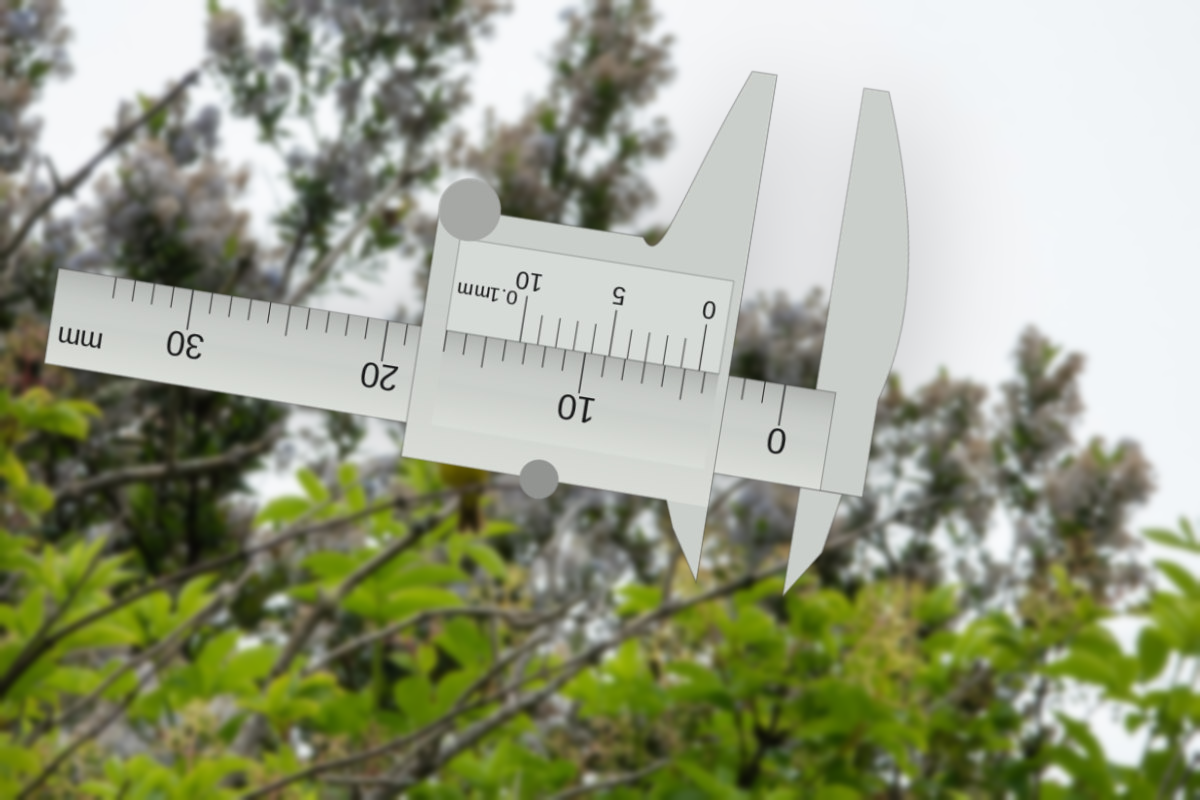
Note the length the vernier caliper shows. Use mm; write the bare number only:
4.3
